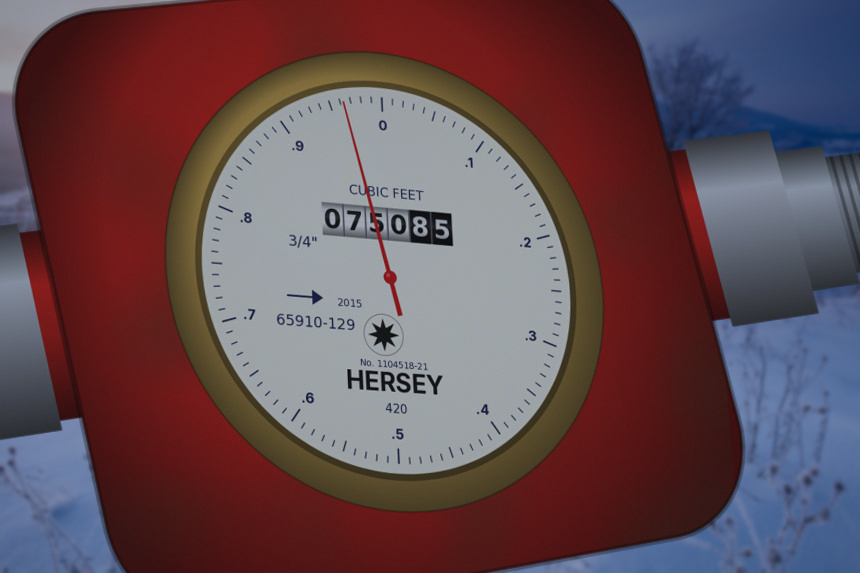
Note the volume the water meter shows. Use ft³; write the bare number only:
75084.96
